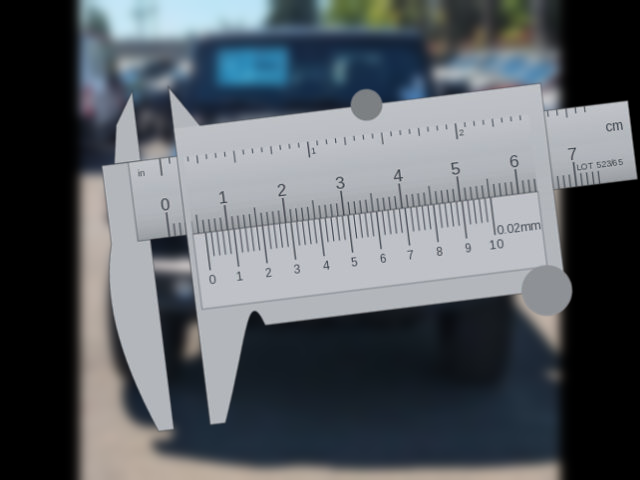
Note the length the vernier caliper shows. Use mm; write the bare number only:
6.2
